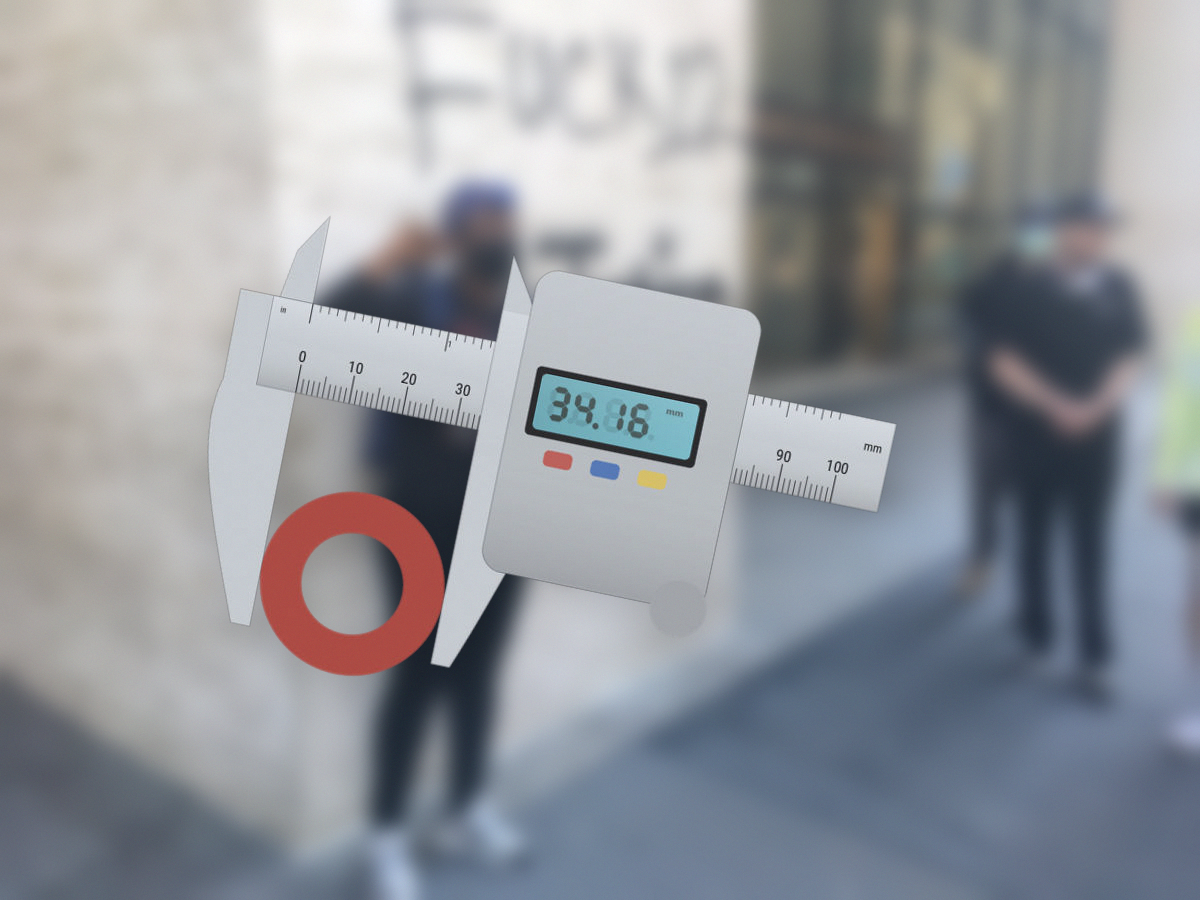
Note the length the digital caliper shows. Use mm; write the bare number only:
34.16
